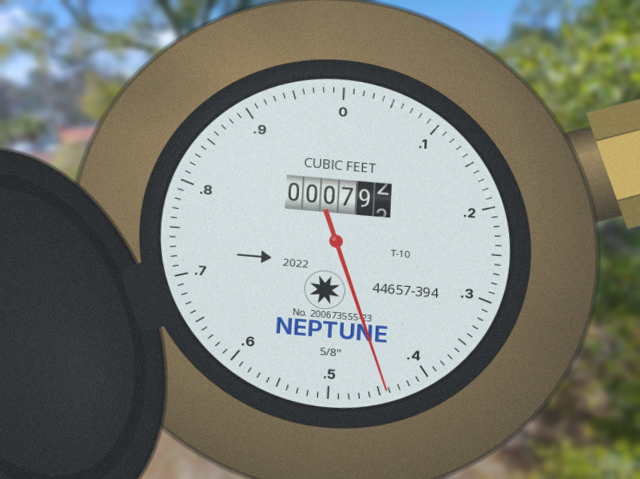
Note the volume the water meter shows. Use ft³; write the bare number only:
792.44
